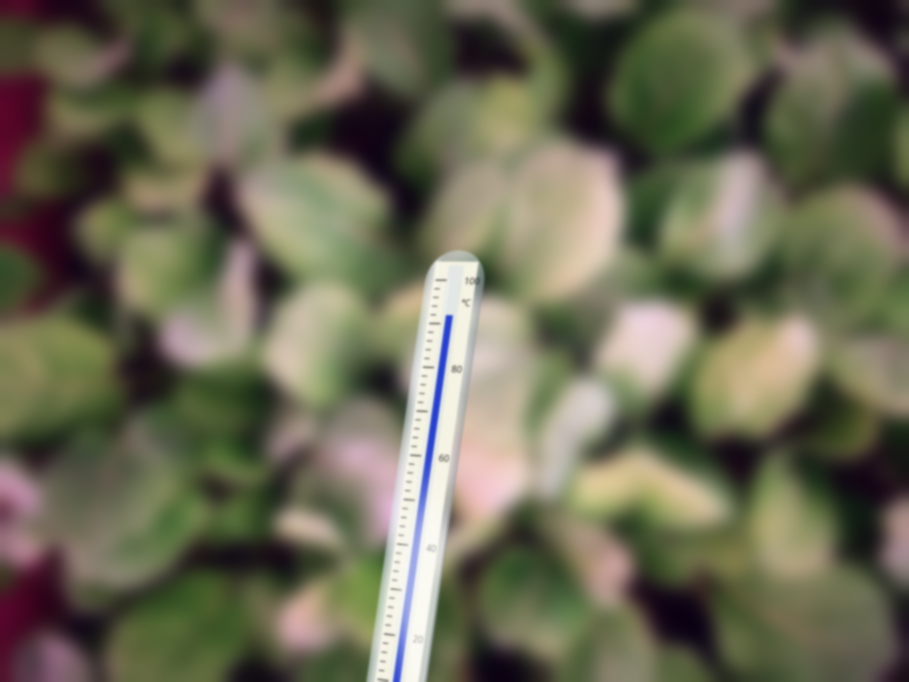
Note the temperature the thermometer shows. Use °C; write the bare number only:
92
